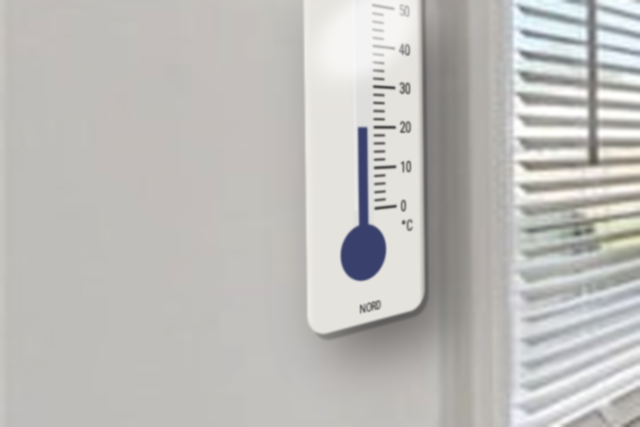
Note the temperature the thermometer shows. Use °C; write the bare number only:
20
